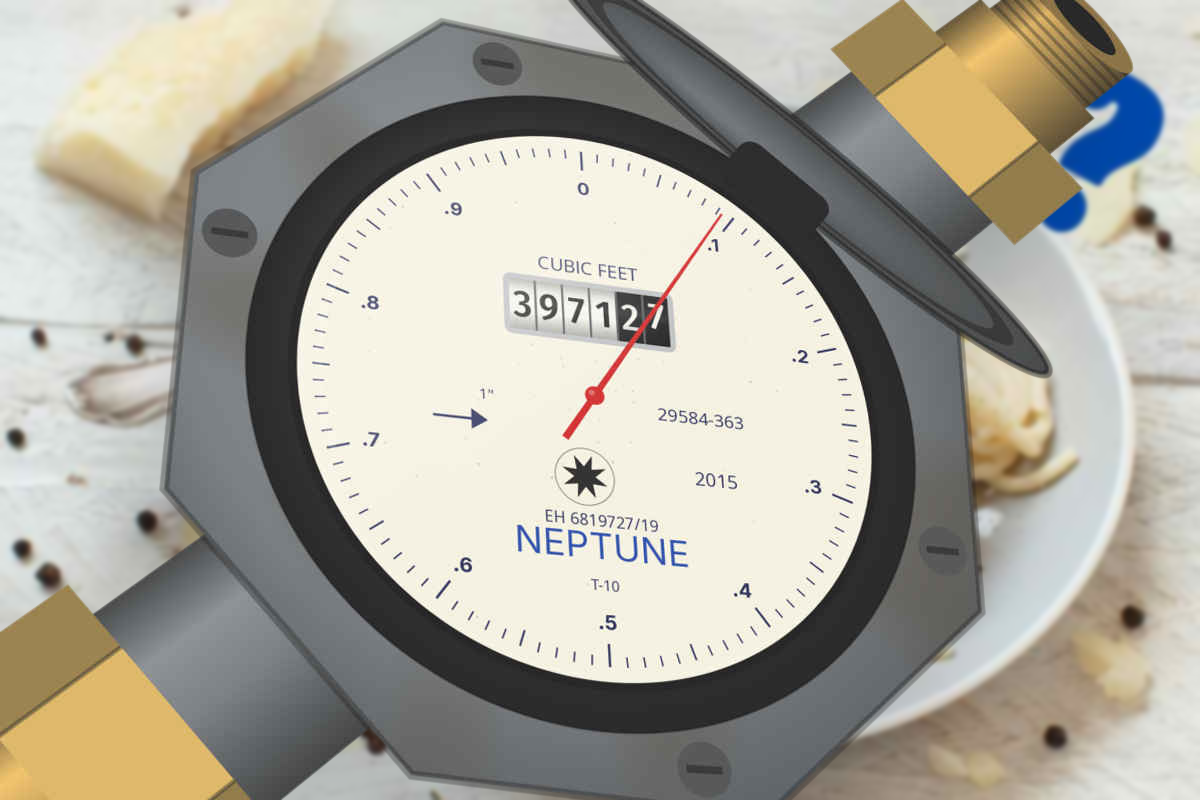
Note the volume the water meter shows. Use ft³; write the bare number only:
397127.09
